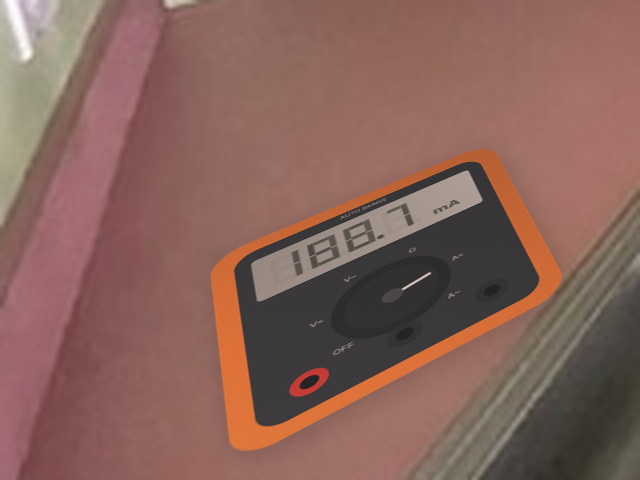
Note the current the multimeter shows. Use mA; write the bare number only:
188.7
